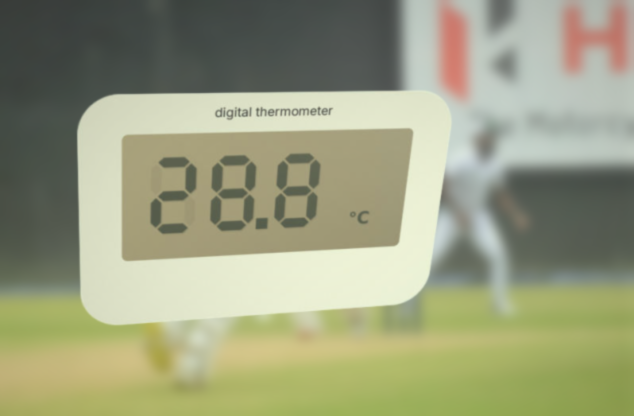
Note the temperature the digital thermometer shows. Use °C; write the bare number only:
28.8
